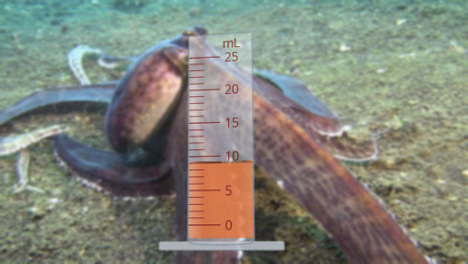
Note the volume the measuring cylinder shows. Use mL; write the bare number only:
9
